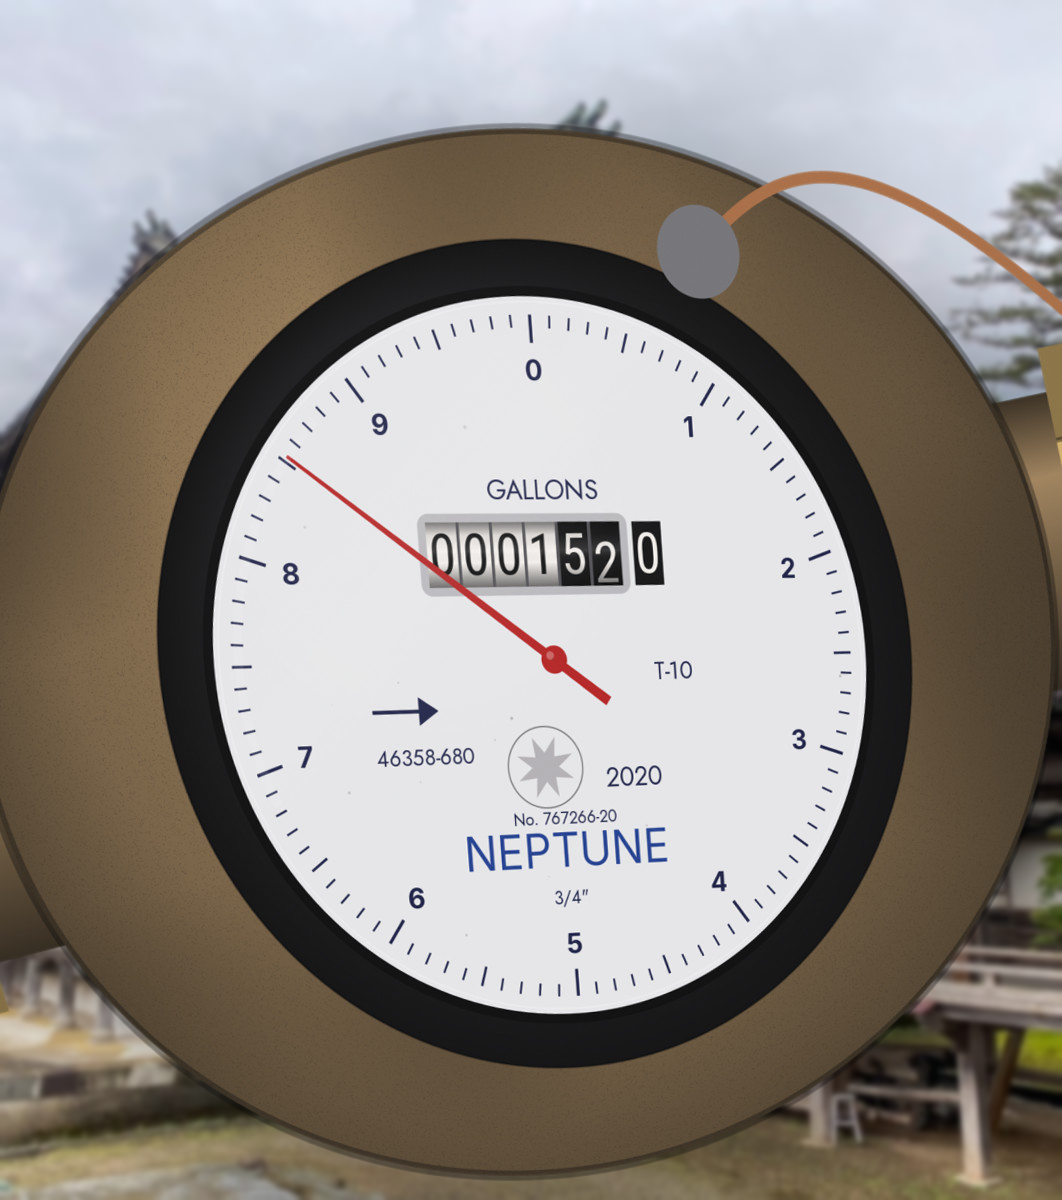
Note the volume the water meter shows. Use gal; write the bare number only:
1518.5
